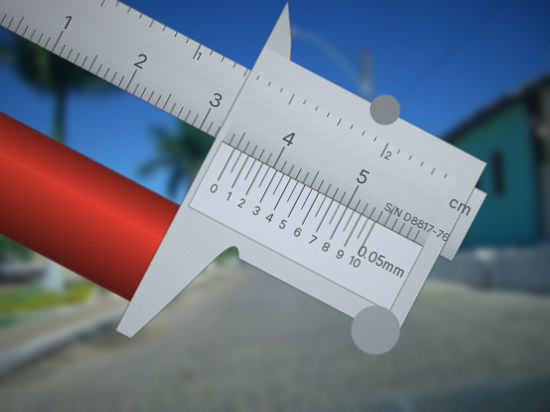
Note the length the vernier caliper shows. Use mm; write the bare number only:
34.8
